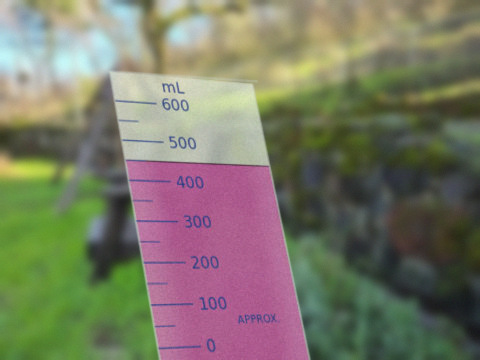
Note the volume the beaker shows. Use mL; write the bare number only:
450
